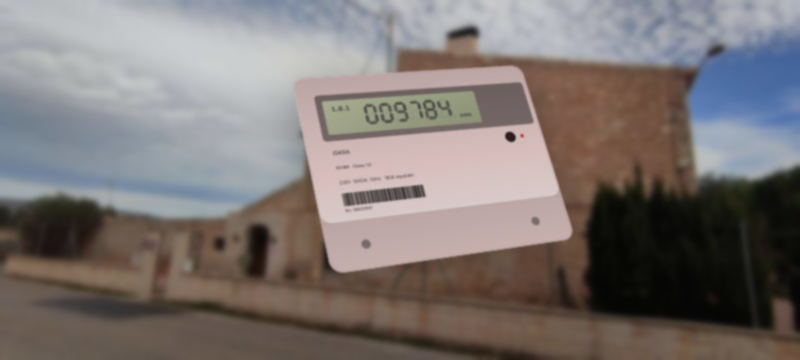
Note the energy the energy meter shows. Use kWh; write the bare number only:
9784
